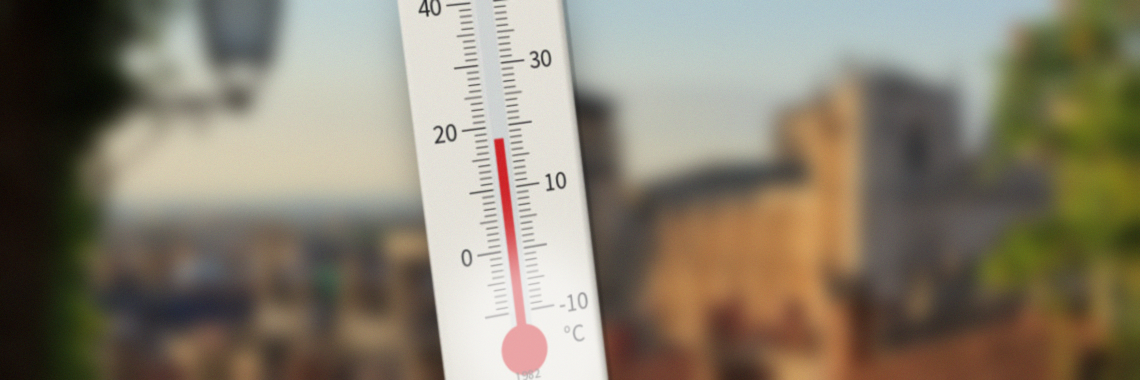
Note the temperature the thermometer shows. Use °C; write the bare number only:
18
